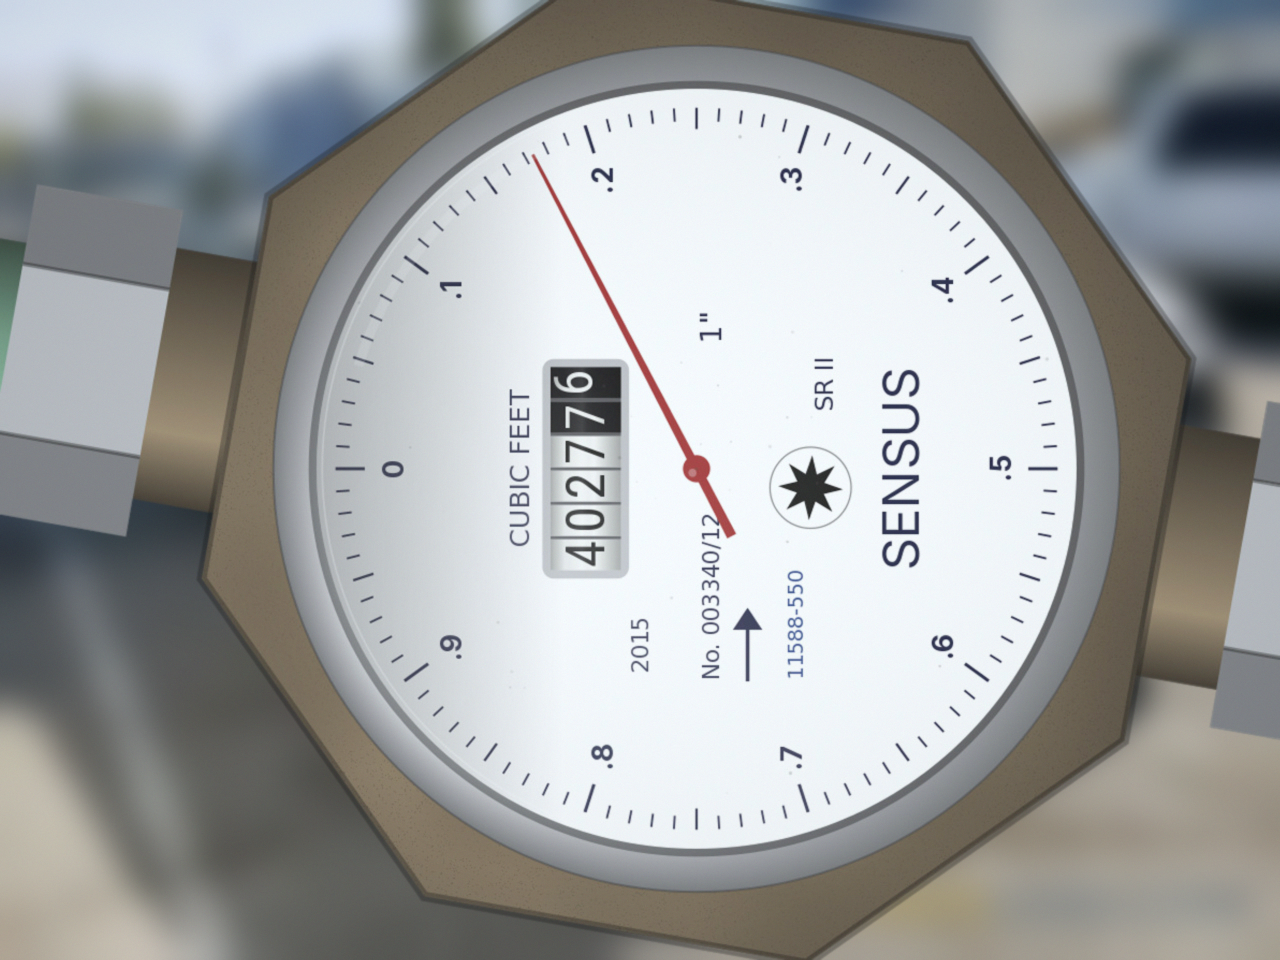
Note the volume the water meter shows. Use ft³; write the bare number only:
402776.17
